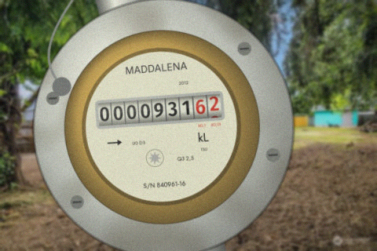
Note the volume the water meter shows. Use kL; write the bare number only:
931.62
